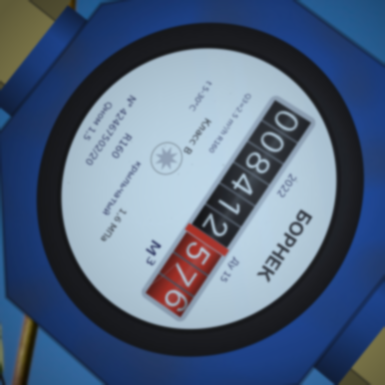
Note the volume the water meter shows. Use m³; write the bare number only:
8412.576
